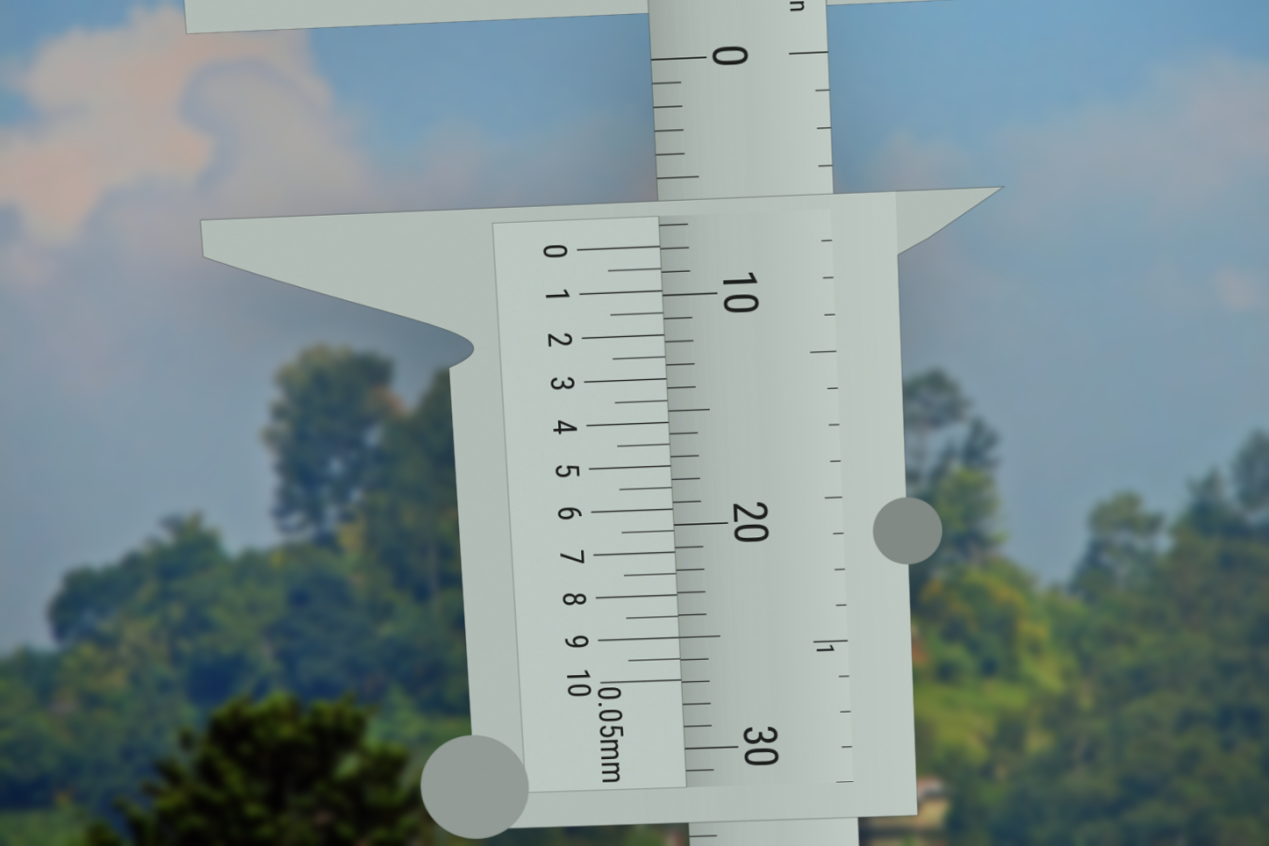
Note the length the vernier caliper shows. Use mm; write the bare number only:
7.90
